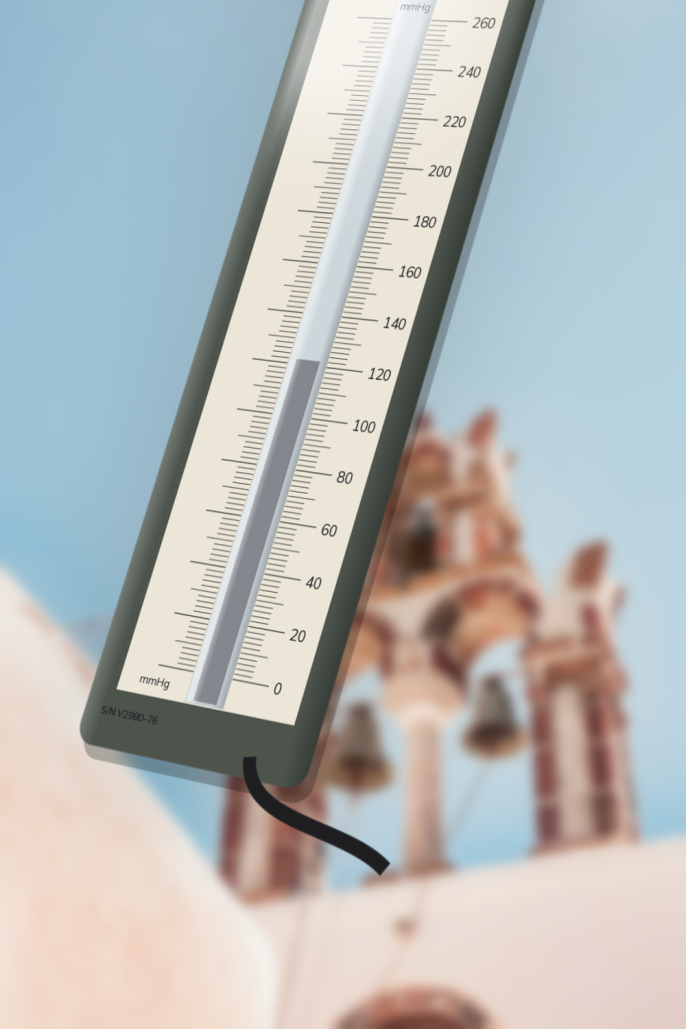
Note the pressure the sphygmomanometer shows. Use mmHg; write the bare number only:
122
